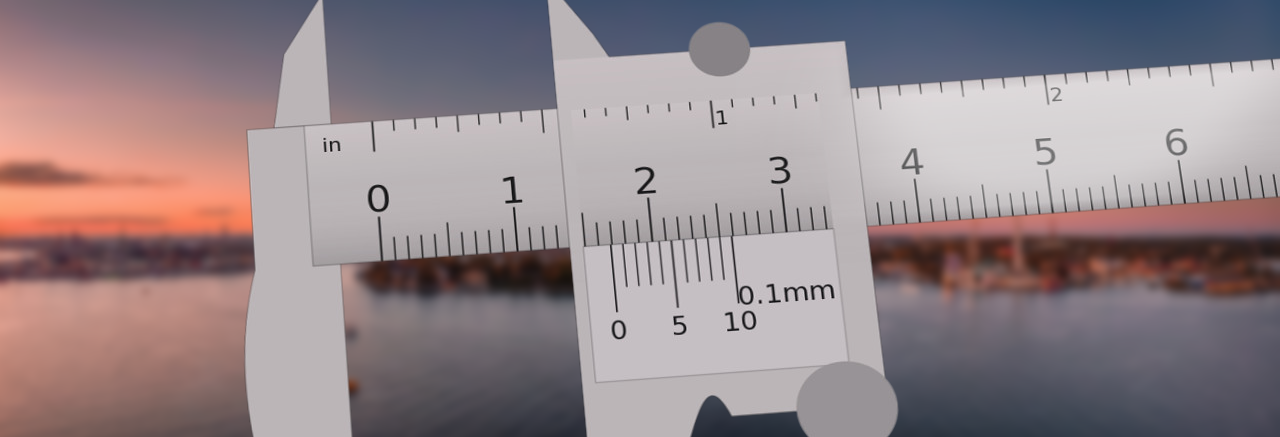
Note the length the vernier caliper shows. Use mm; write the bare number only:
16.9
